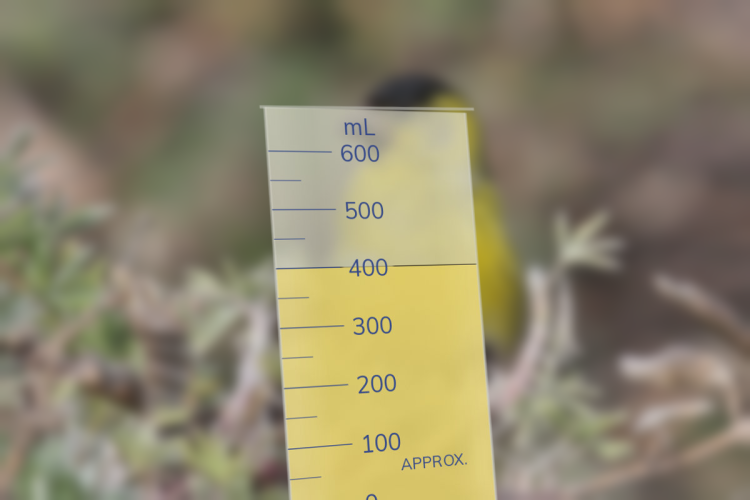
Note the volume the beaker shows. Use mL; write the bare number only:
400
